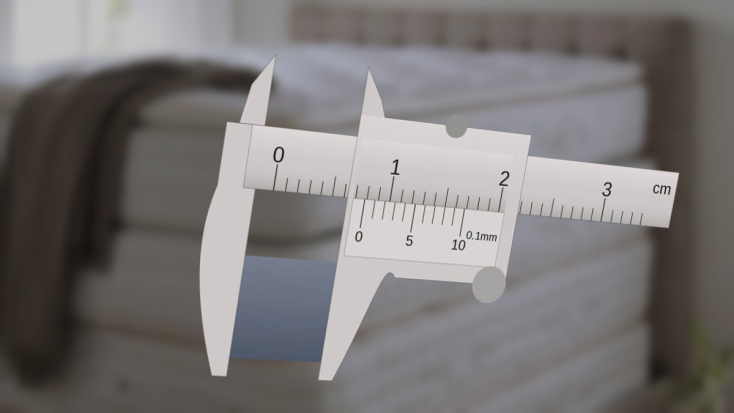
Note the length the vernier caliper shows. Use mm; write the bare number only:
7.8
